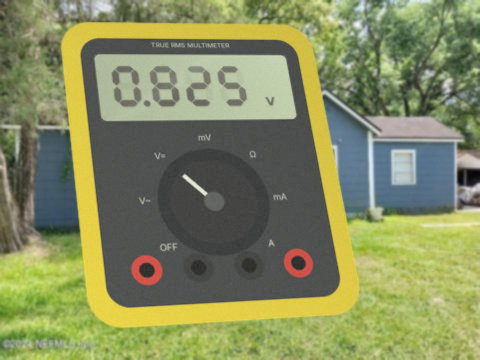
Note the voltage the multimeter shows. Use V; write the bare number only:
0.825
